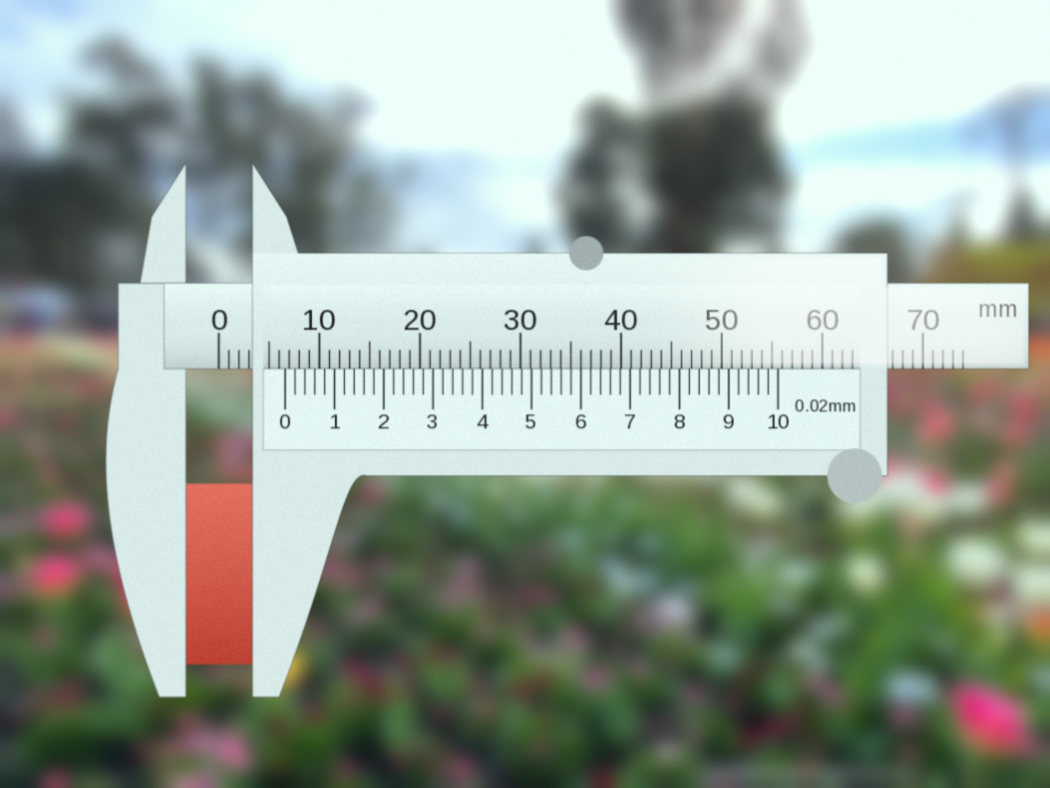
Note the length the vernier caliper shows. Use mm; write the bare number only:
6.6
